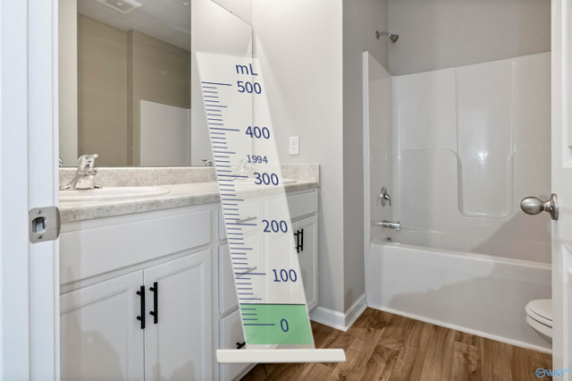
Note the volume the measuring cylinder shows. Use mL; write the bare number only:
40
